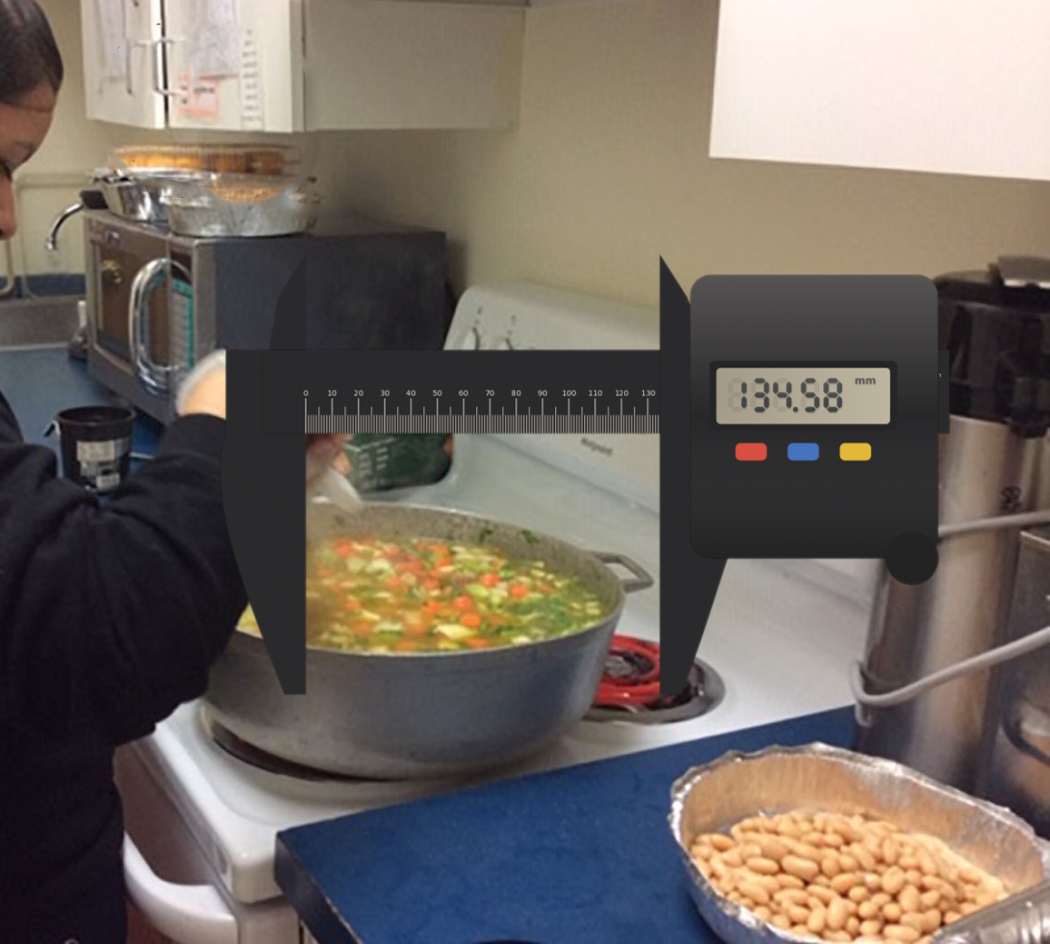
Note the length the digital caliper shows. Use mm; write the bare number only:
134.58
